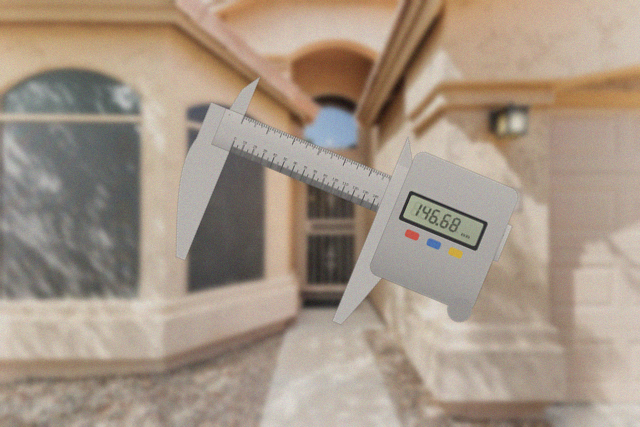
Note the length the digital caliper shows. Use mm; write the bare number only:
146.68
